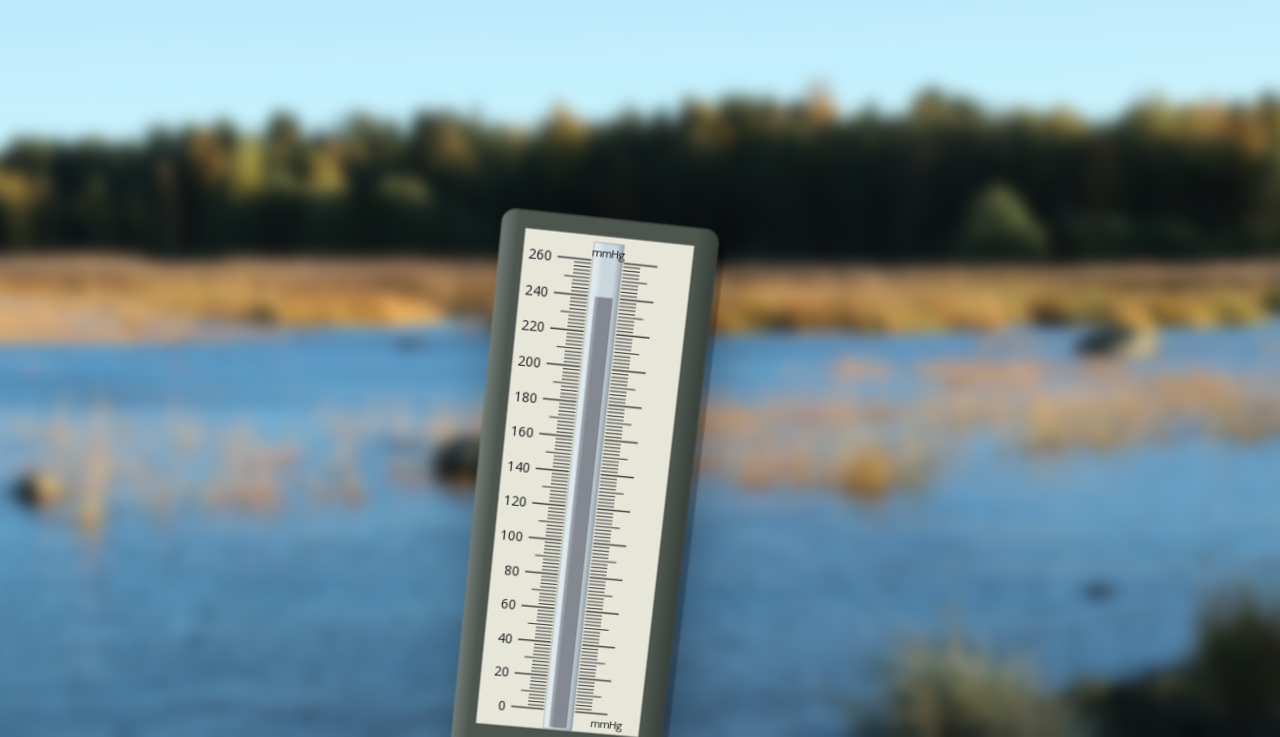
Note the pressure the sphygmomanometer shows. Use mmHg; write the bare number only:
240
